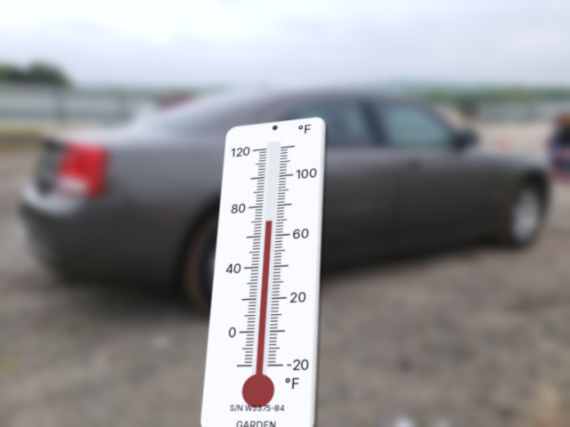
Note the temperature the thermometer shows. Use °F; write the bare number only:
70
